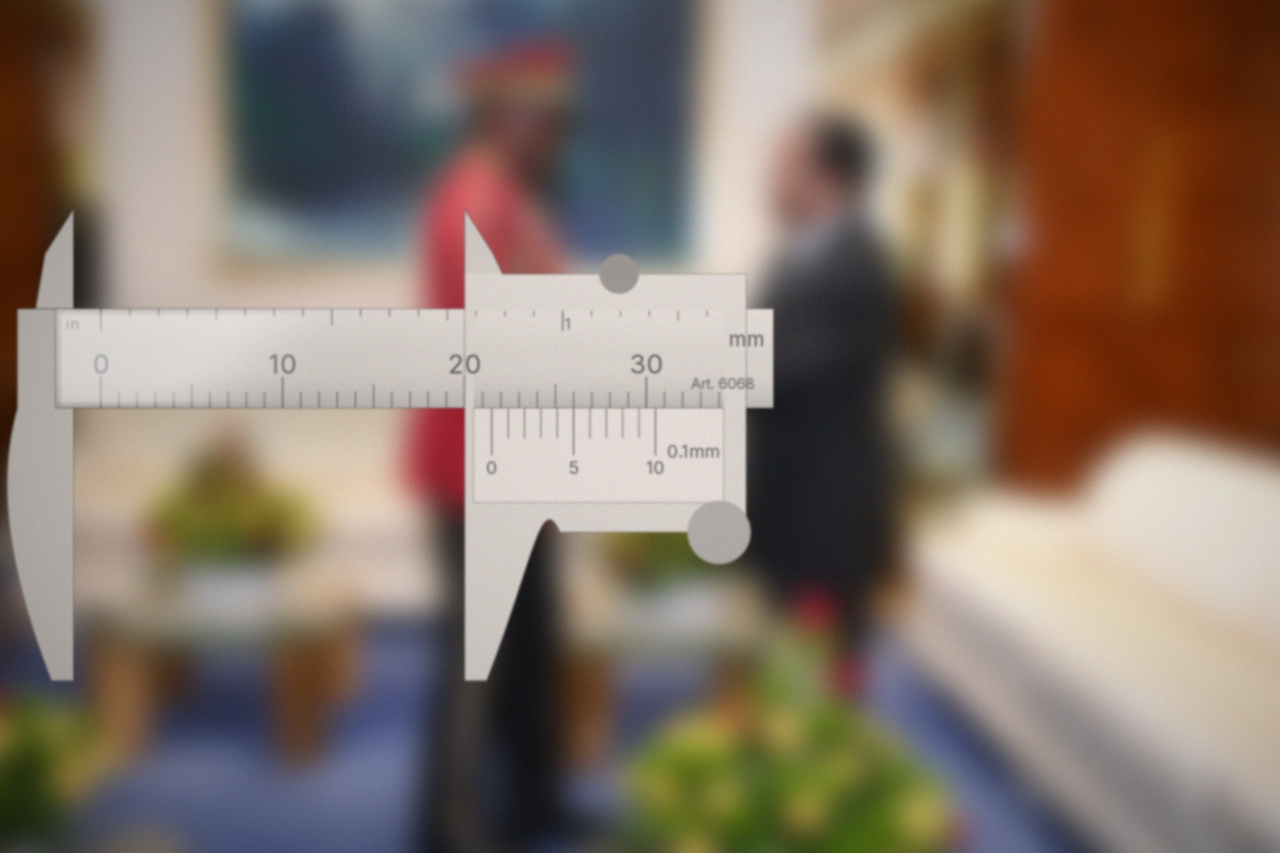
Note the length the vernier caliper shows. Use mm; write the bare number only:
21.5
